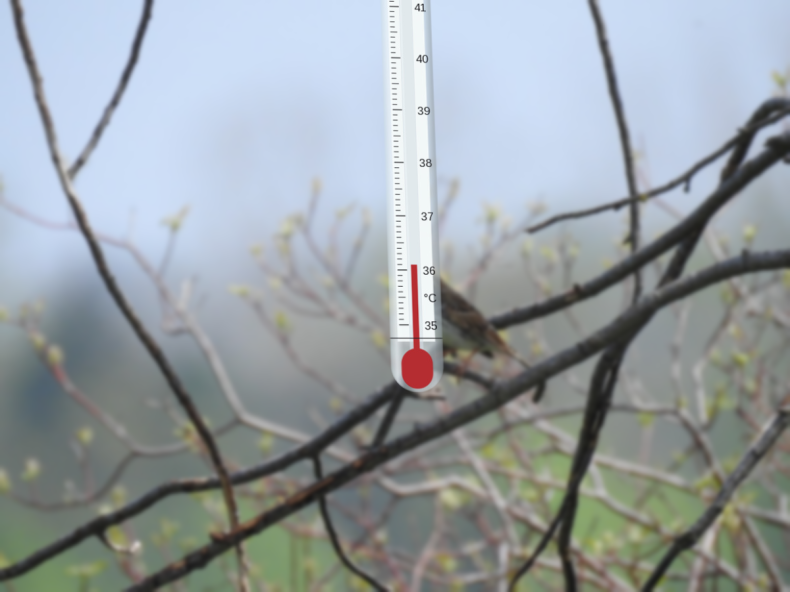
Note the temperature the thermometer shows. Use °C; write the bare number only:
36.1
